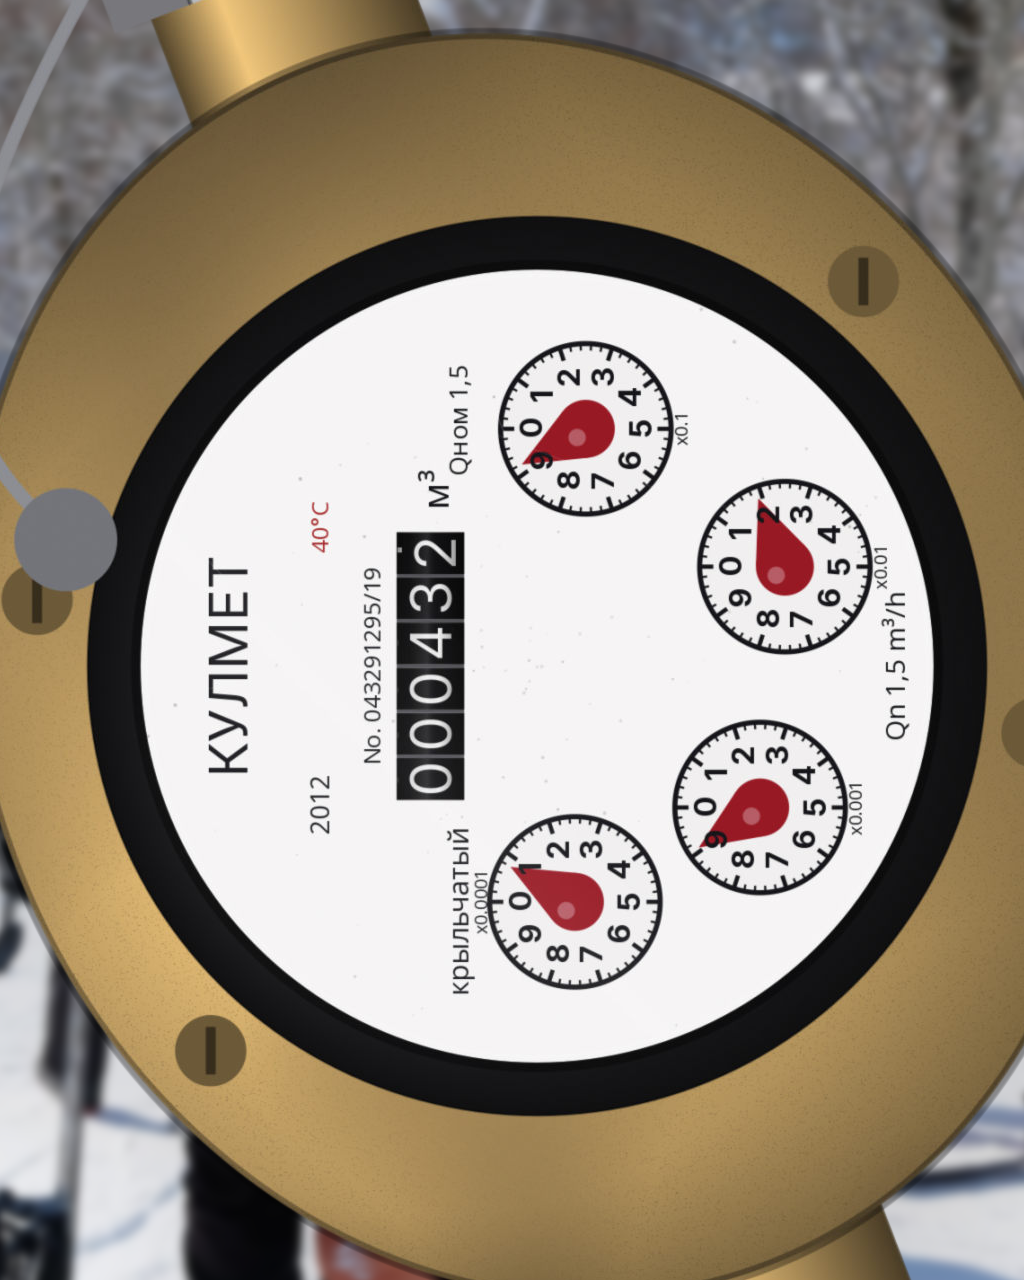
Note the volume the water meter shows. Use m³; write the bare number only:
431.9190
